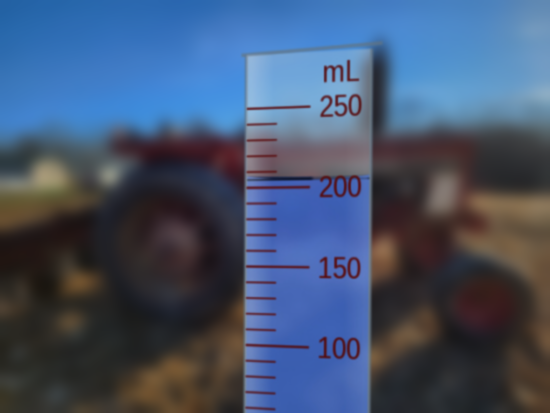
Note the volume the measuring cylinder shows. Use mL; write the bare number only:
205
